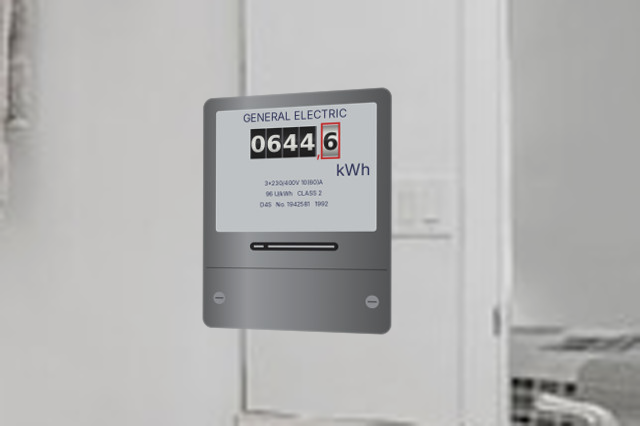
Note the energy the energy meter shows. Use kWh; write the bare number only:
644.6
